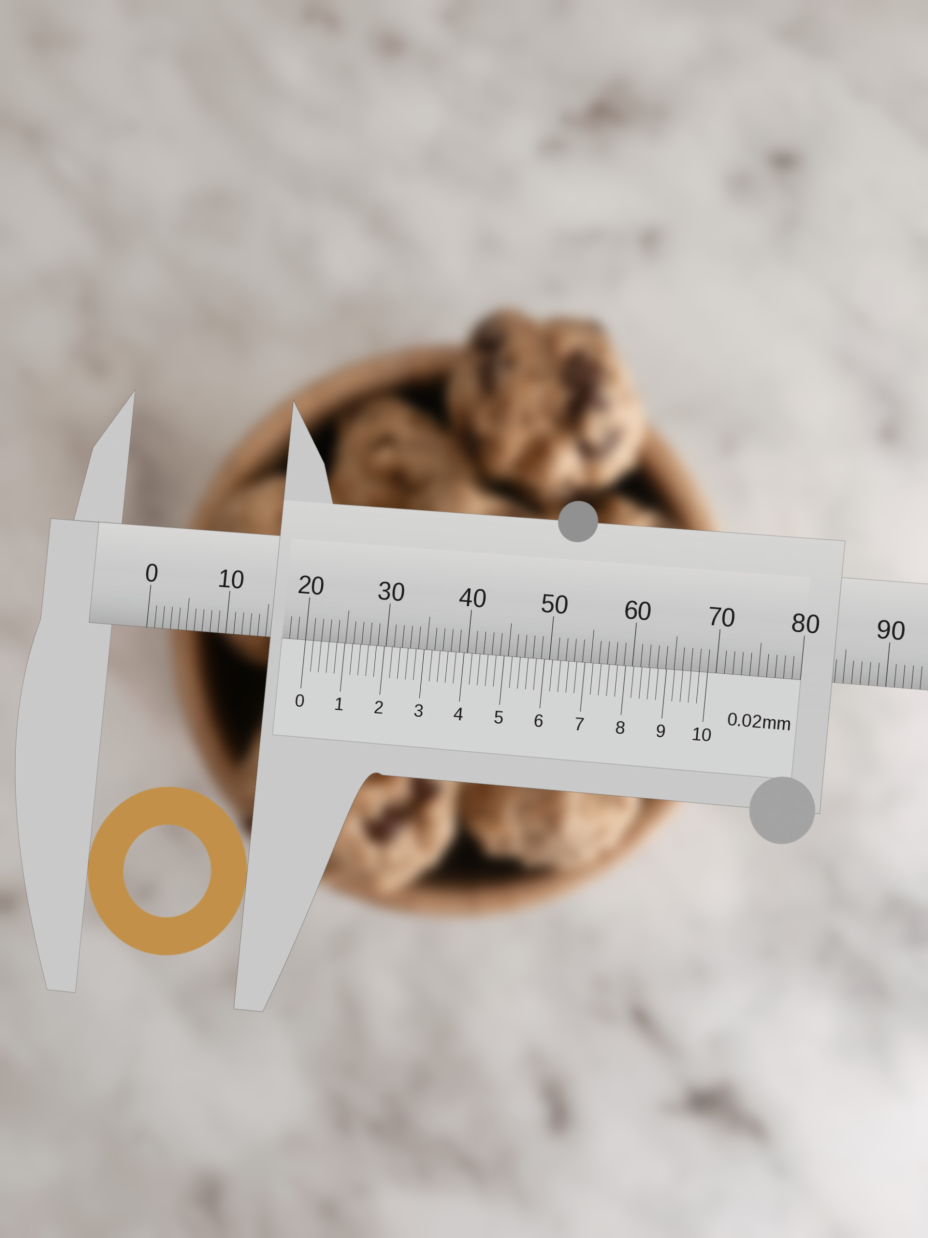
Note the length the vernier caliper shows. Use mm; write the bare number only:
20.0
